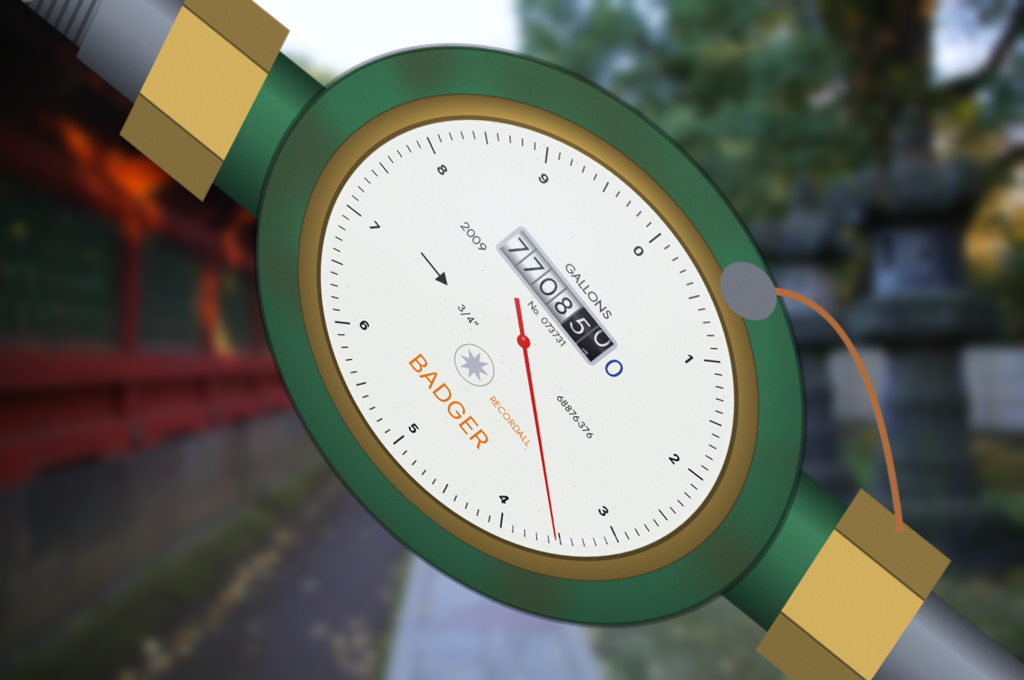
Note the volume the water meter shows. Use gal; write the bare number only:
7708503.5
